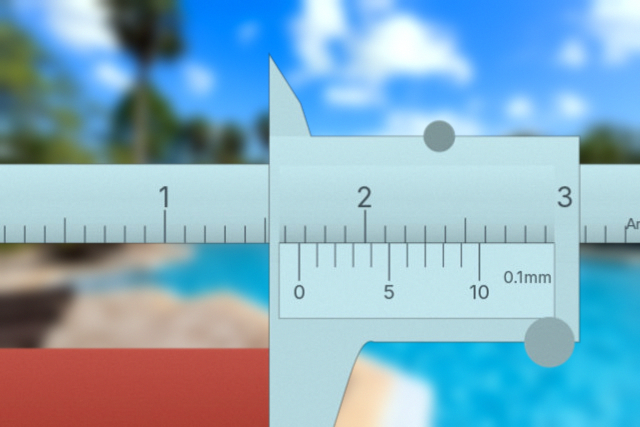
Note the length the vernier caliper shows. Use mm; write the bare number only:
16.7
